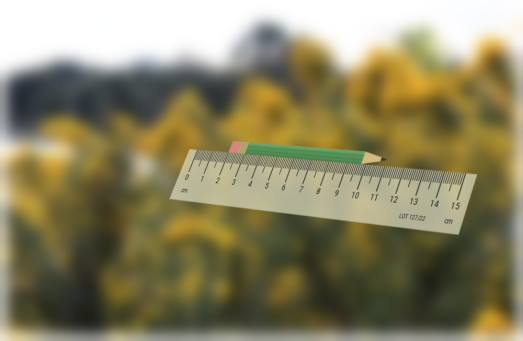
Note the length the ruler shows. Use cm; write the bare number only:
9
